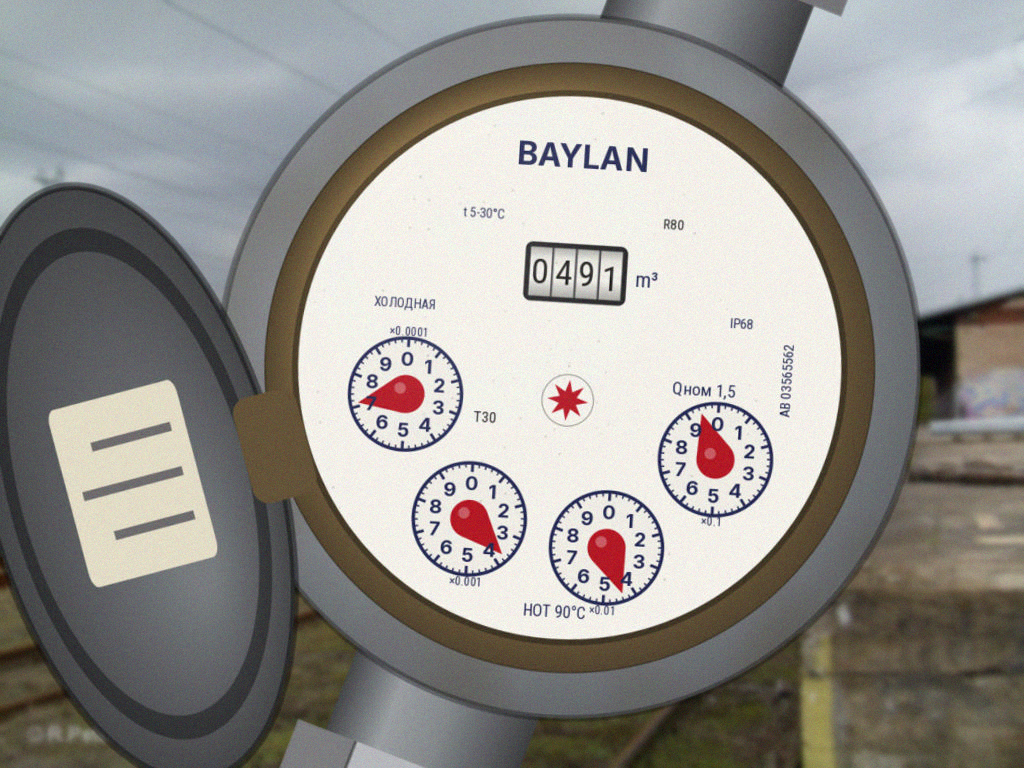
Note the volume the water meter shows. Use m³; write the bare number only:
490.9437
